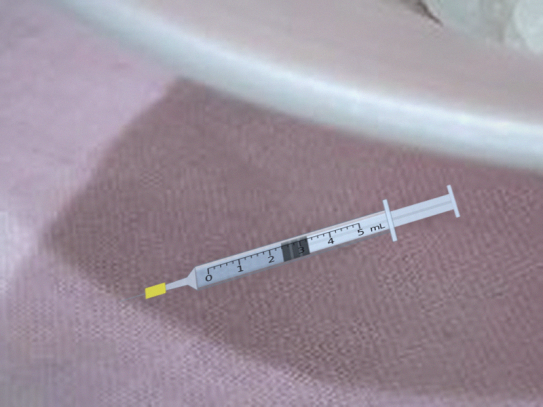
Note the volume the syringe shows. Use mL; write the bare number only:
2.4
